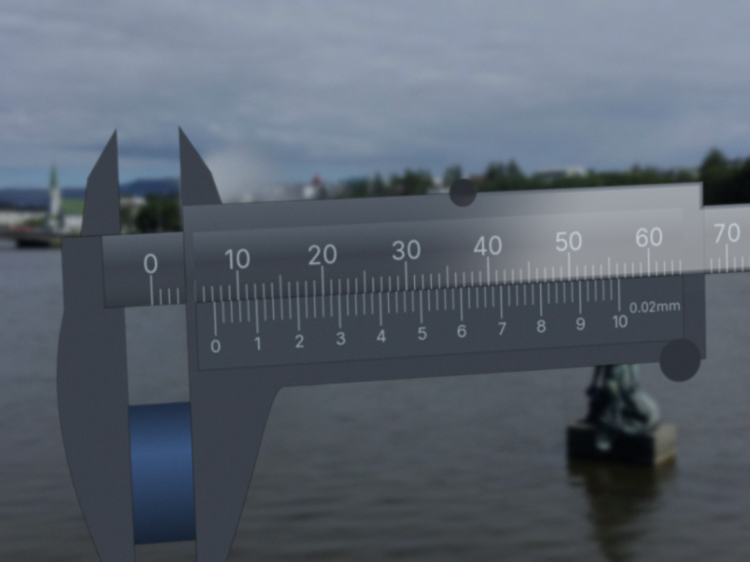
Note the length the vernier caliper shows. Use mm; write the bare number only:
7.2
